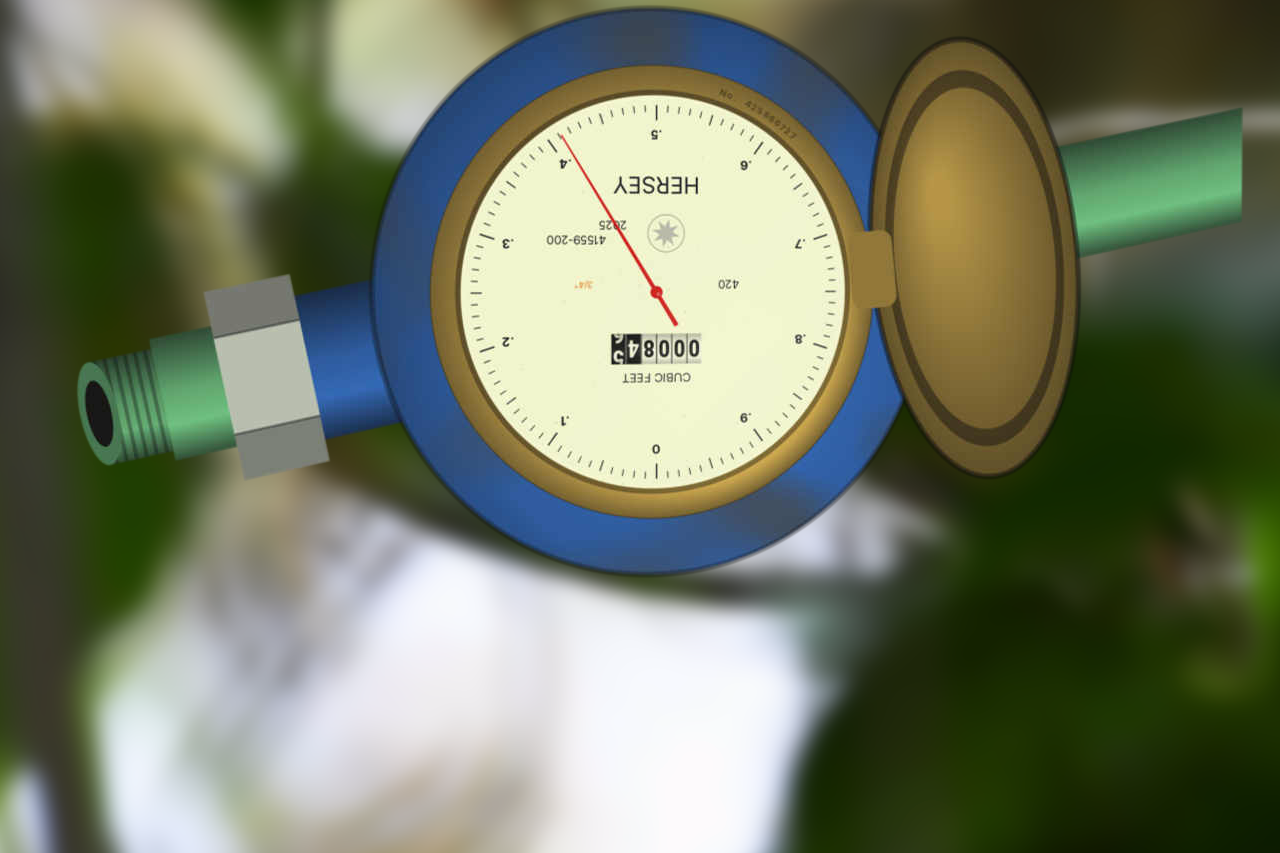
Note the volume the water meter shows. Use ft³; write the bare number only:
845.41
